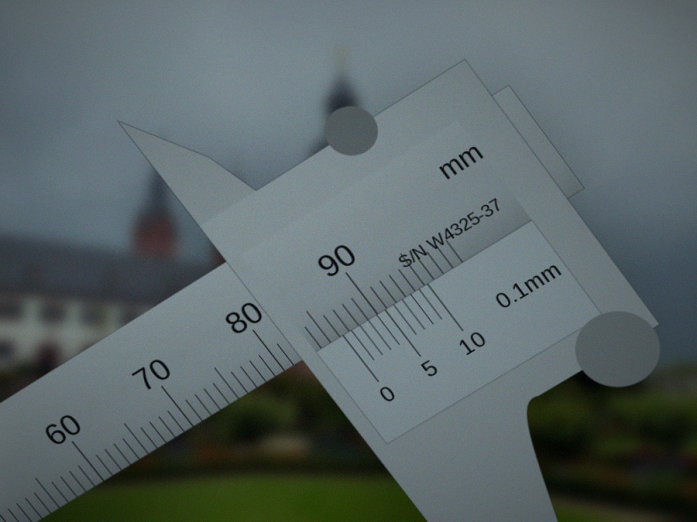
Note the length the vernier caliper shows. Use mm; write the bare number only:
86.3
